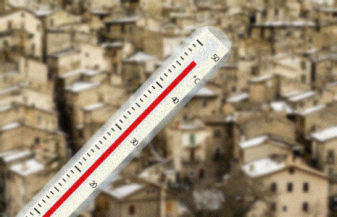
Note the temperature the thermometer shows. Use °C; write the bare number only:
47
